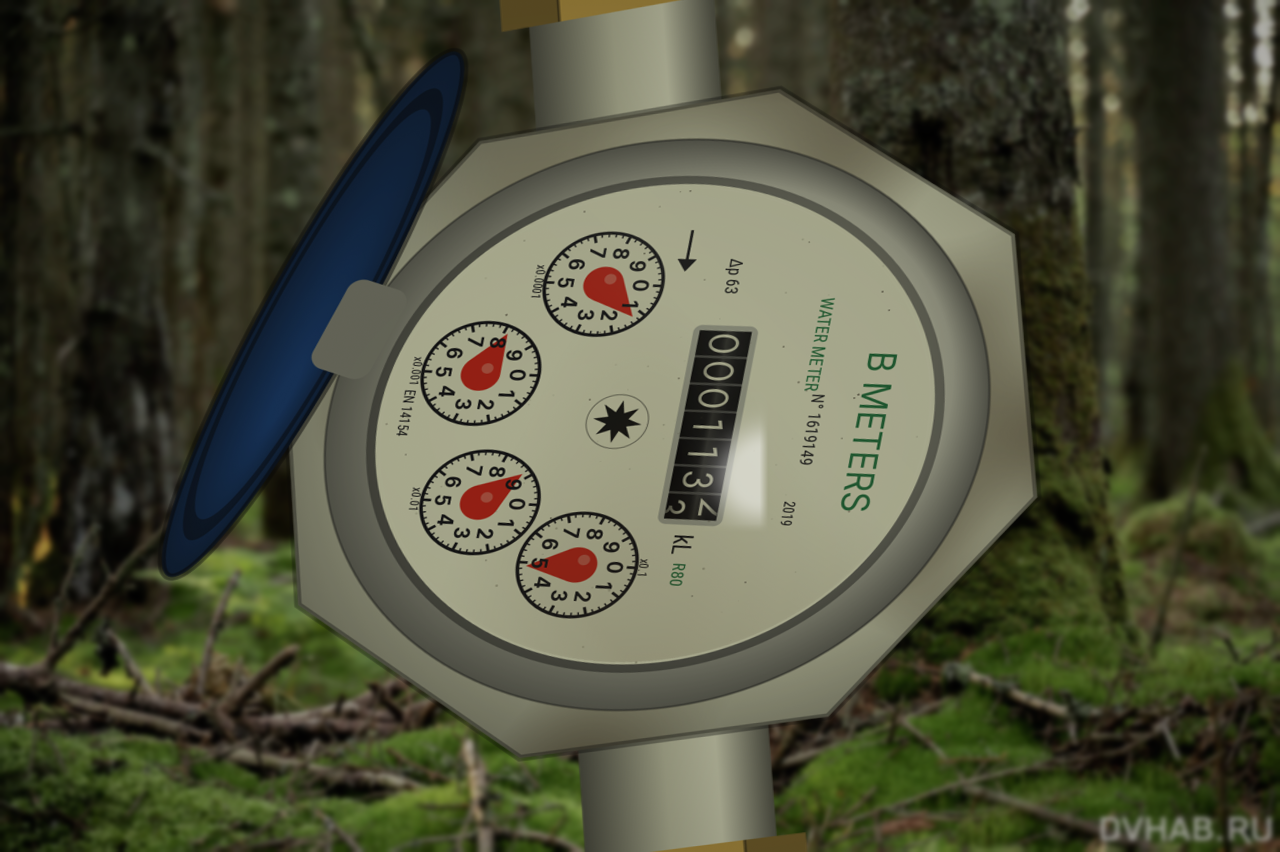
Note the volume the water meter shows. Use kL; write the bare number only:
1132.4881
